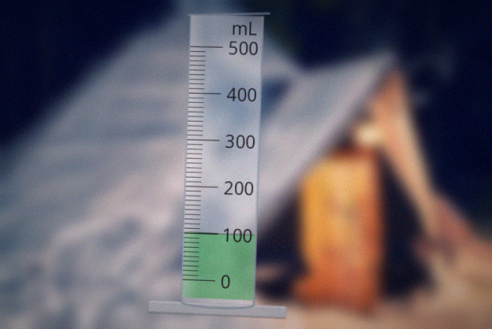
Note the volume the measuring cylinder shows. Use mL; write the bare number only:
100
